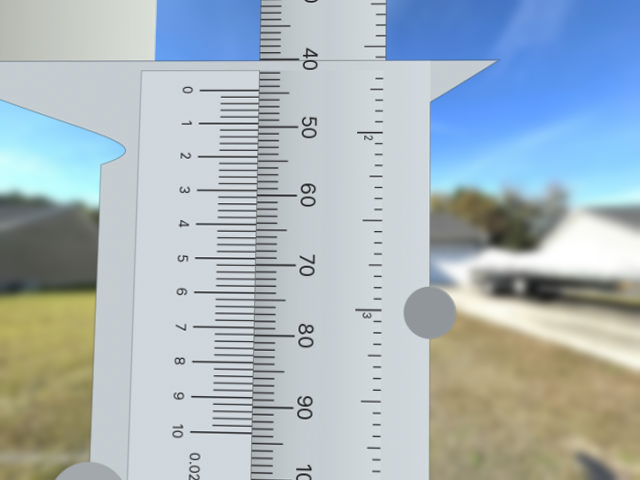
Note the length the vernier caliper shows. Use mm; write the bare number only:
44.6
